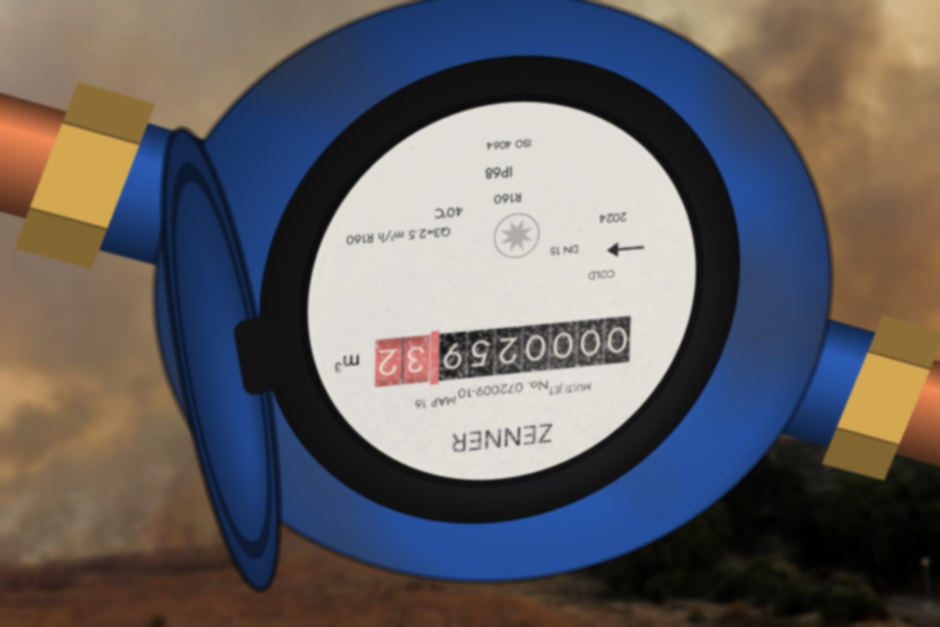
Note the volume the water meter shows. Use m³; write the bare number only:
259.32
